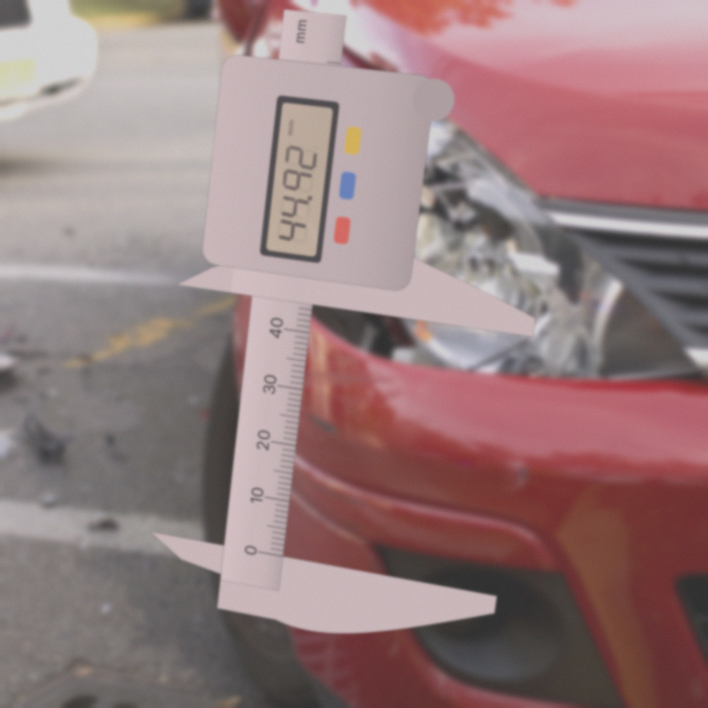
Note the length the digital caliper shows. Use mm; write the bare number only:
44.92
